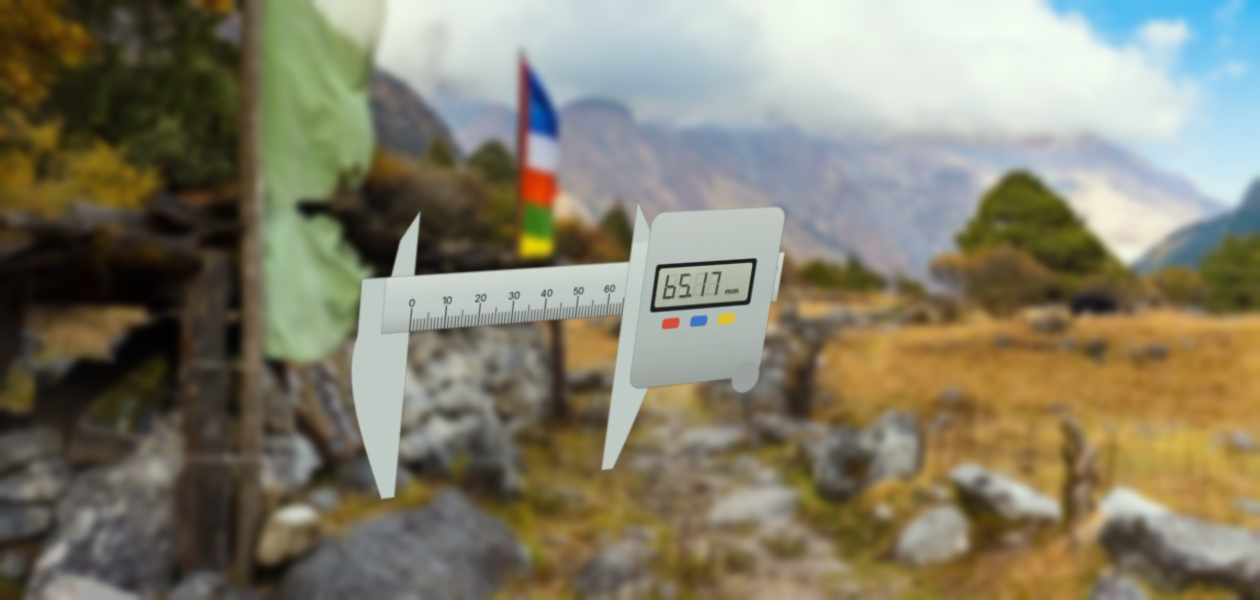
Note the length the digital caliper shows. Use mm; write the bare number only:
65.17
